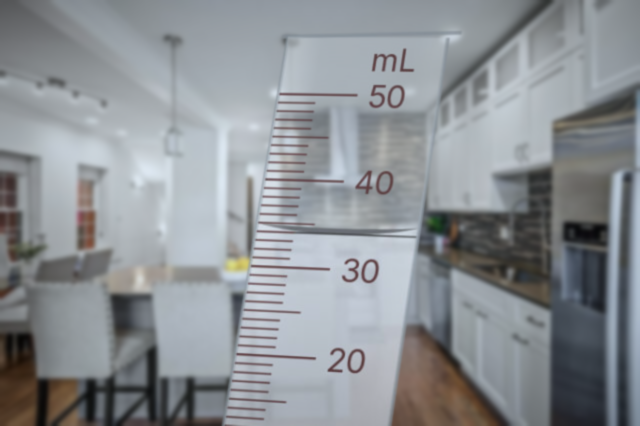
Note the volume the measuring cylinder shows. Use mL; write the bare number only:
34
